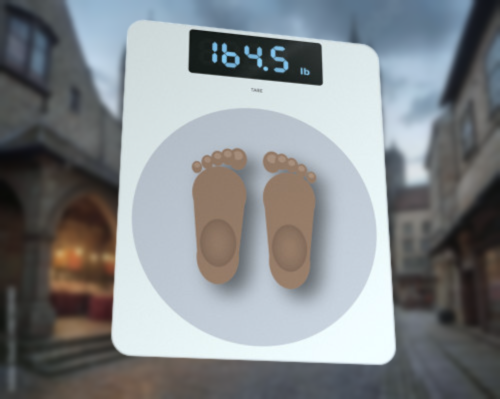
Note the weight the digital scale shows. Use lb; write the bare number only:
164.5
